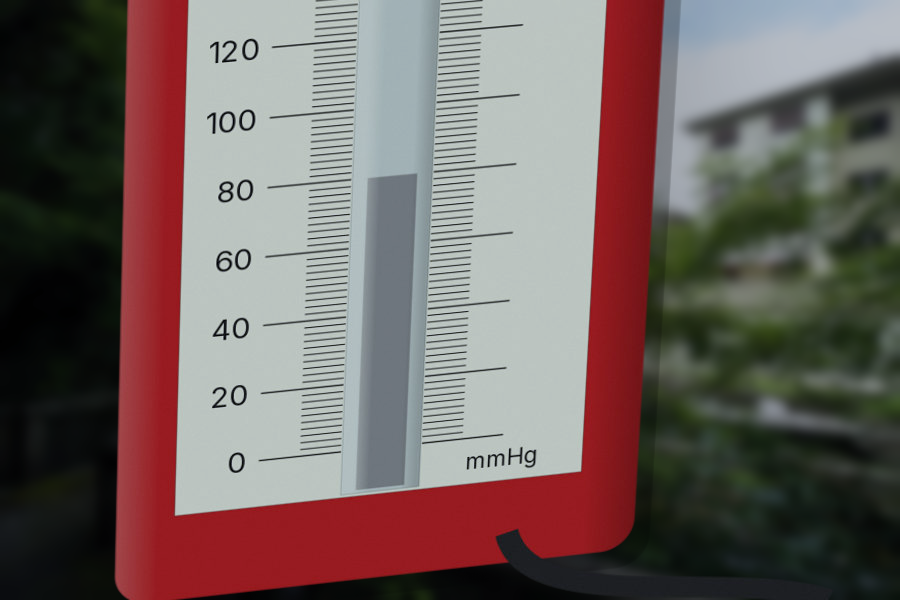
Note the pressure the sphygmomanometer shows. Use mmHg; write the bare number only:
80
